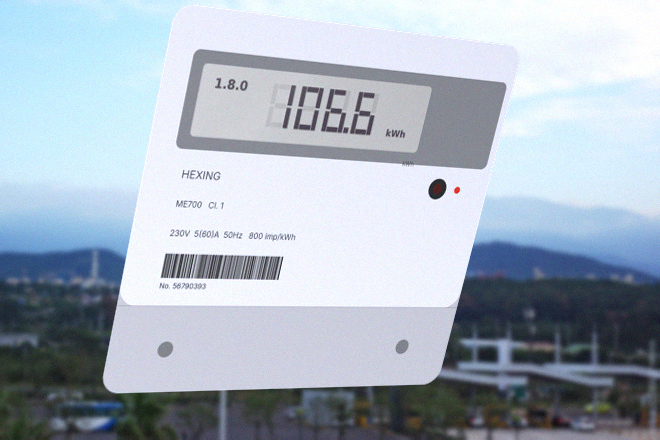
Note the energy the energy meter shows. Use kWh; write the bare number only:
106.6
